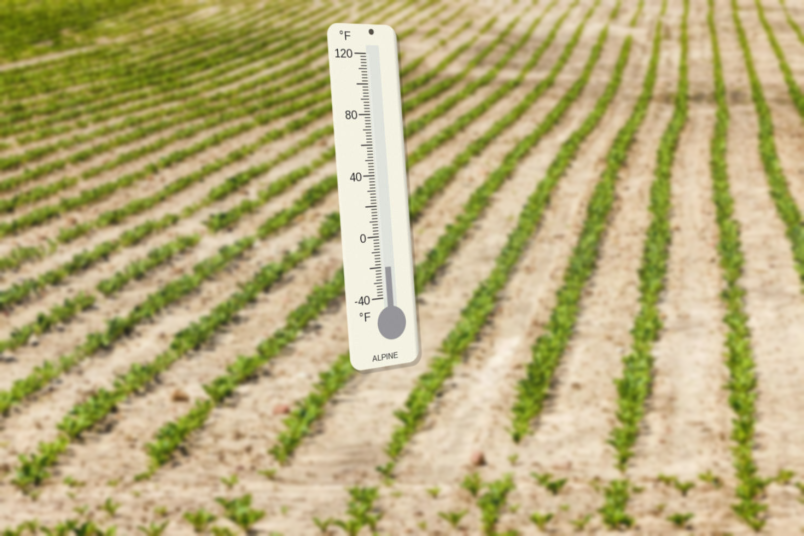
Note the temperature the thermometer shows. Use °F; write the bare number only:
-20
